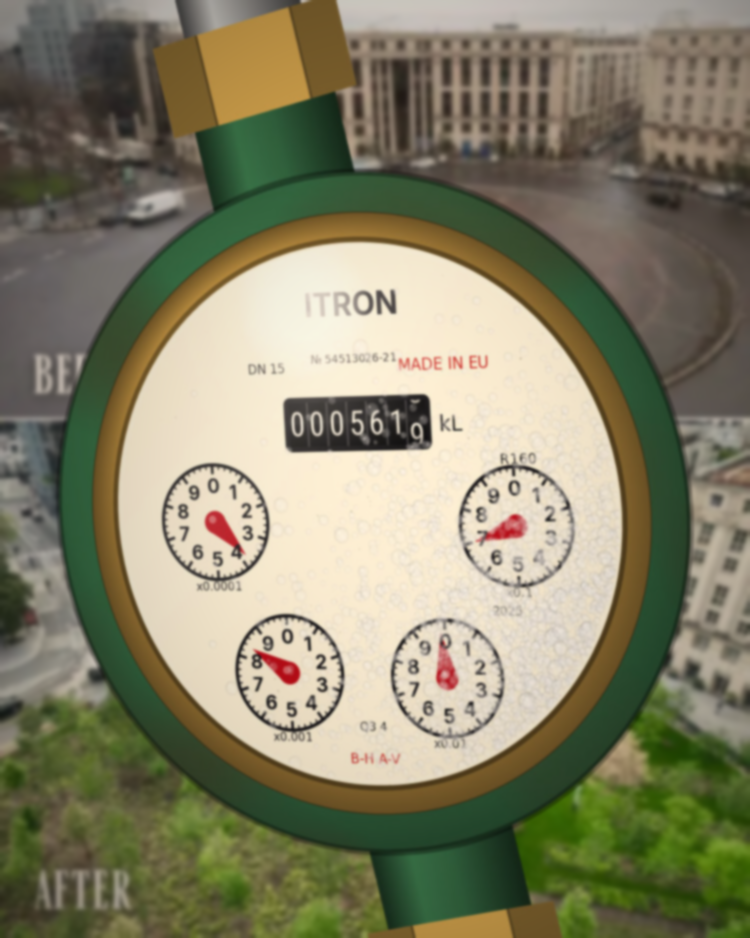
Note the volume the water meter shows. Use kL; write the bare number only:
5618.6983
